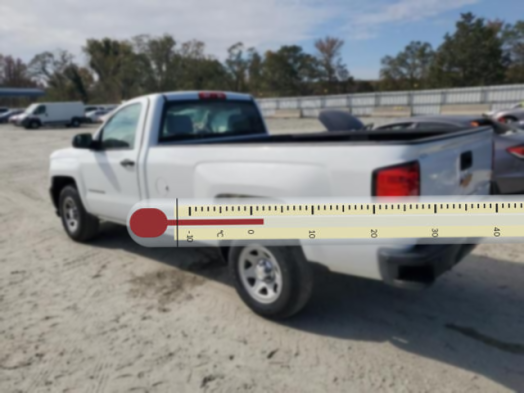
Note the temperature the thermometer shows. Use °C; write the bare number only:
2
